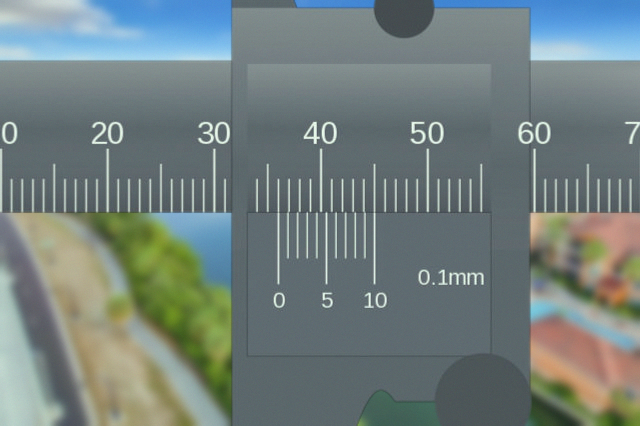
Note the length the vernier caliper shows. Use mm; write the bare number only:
36.0
